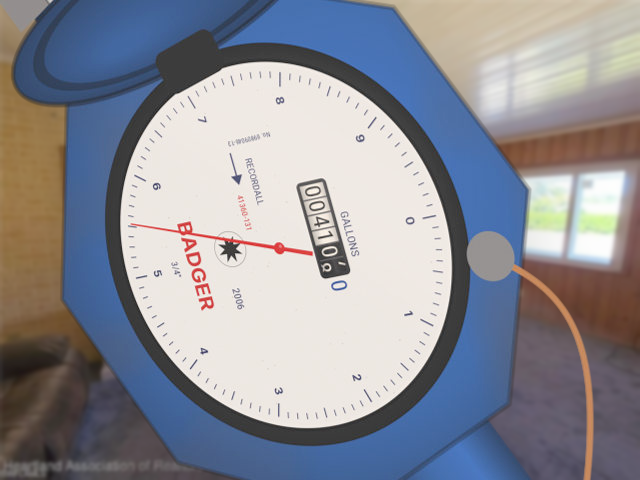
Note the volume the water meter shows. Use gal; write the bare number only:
41075.5
